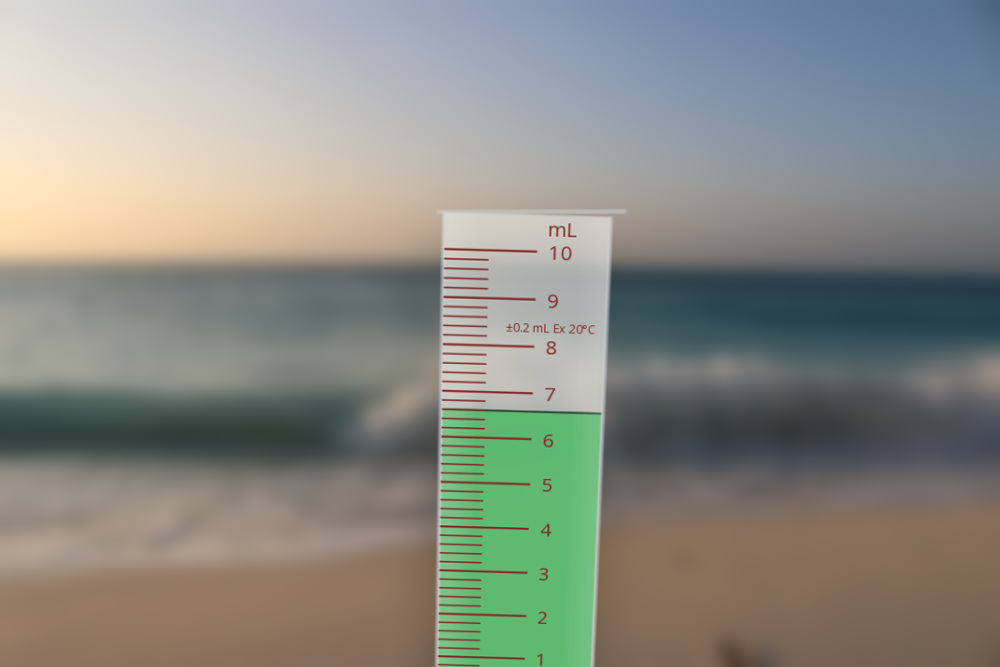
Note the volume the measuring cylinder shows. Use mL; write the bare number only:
6.6
